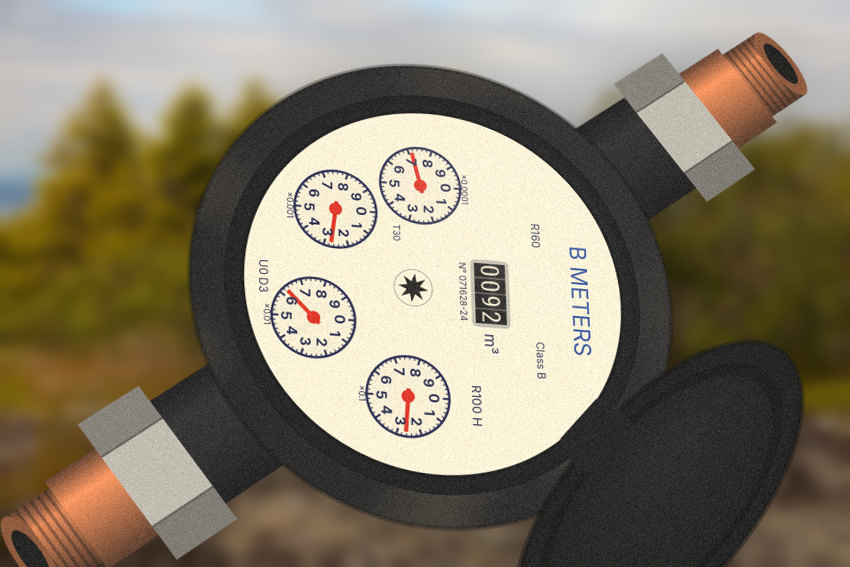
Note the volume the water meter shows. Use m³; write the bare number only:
92.2627
